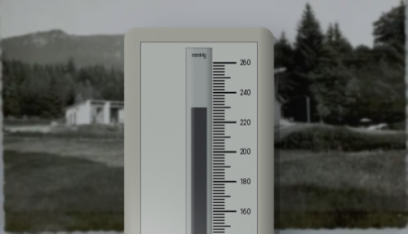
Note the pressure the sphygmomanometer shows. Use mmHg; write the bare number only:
230
